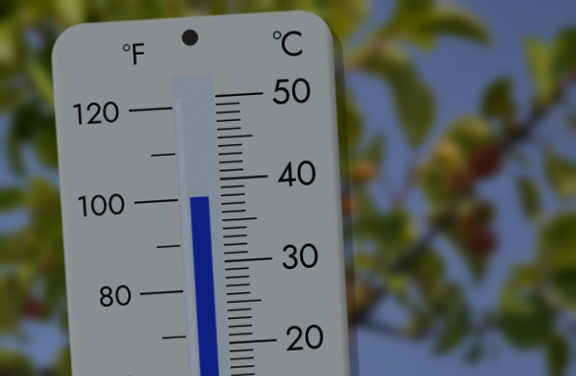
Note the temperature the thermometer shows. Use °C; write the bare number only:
38
